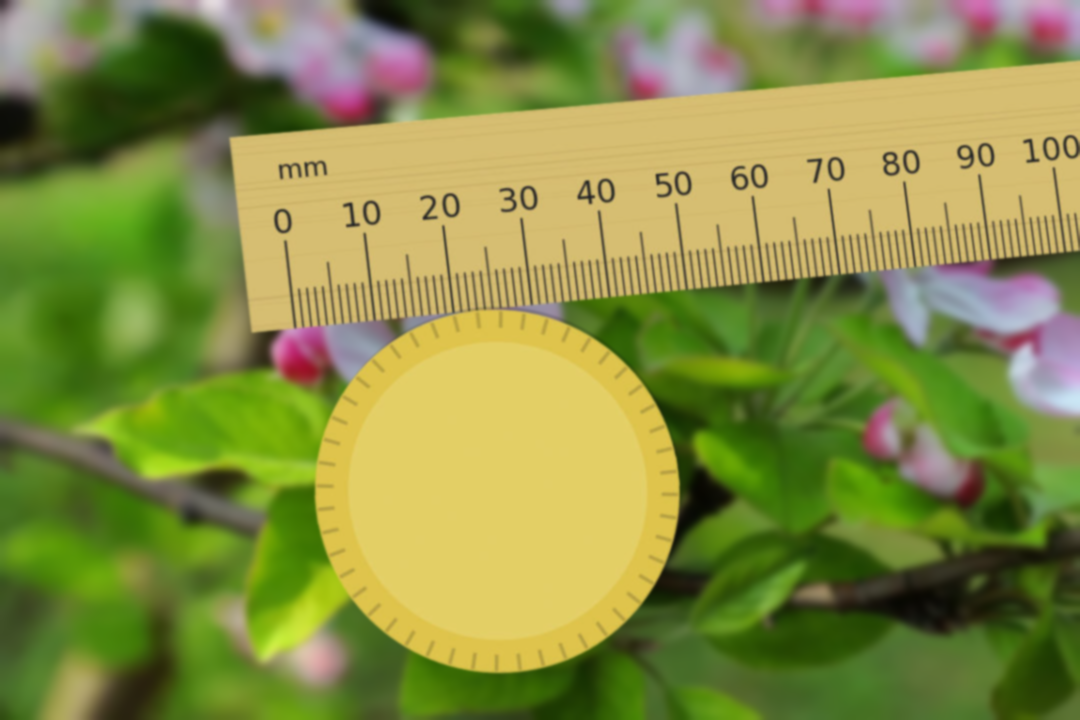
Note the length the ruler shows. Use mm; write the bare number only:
46
